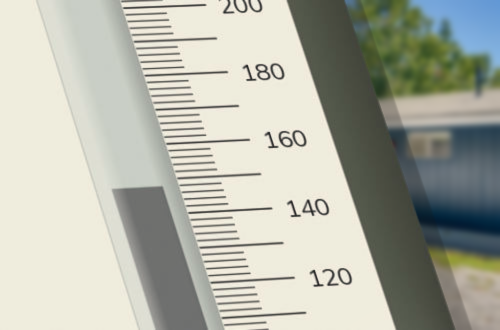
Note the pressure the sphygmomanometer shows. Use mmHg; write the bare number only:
148
